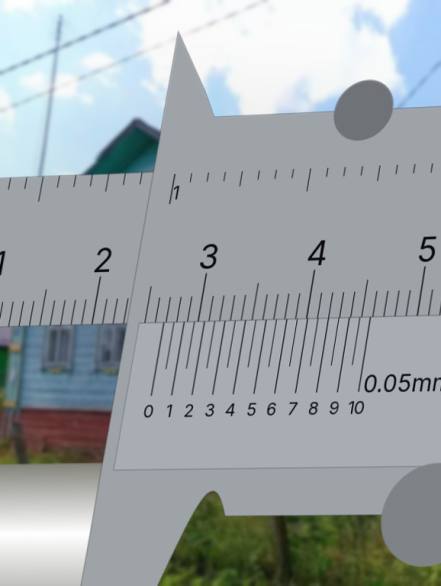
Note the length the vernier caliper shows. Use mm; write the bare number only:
26.8
